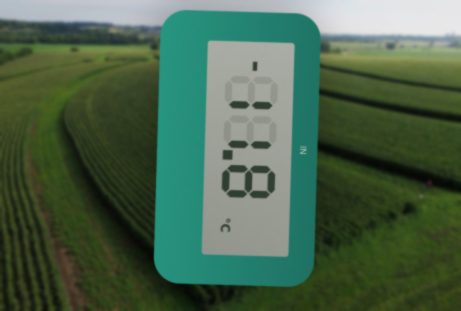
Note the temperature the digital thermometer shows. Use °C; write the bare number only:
-11.8
